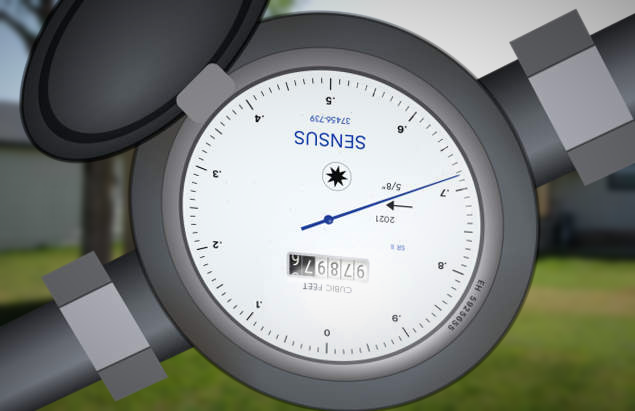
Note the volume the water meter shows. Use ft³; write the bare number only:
978975.68
